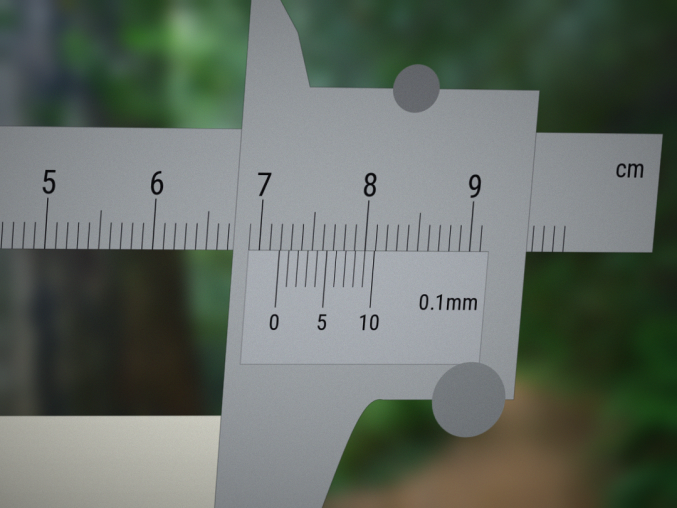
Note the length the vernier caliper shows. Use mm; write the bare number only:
71.9
